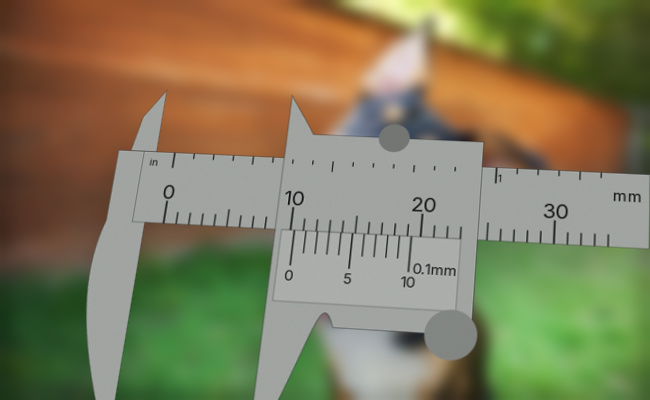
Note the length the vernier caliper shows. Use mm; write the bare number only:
10.3
